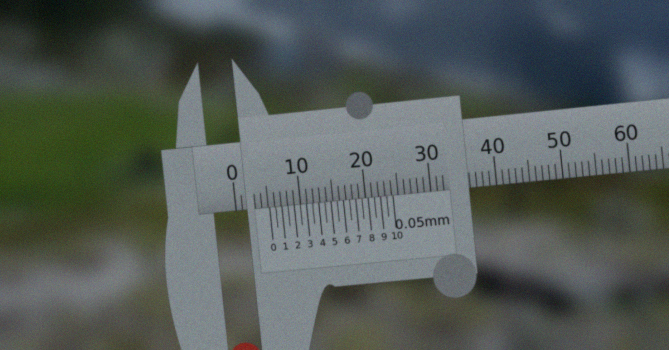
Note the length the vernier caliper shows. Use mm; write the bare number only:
5.2
